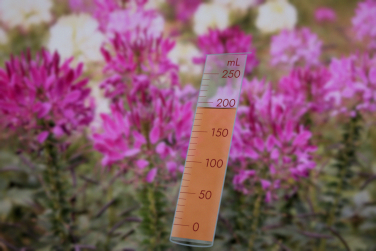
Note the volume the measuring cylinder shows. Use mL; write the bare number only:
190
